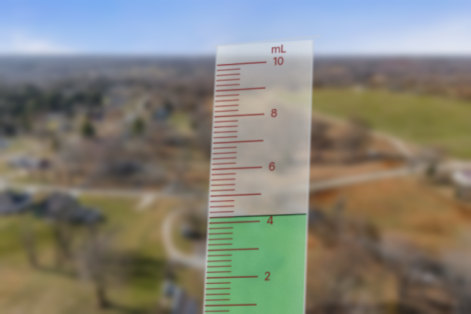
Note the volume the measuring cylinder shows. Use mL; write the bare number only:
4.2
